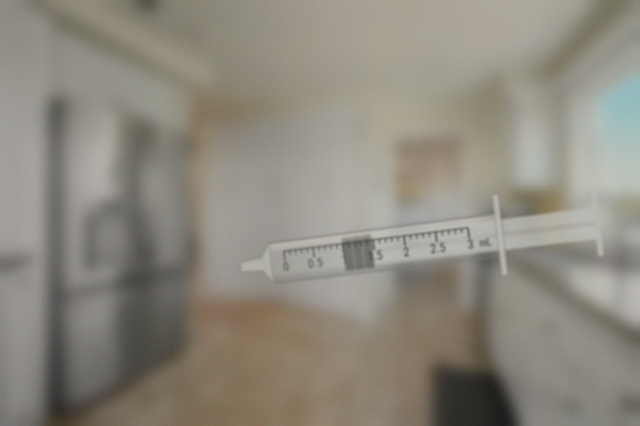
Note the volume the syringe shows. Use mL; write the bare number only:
1
